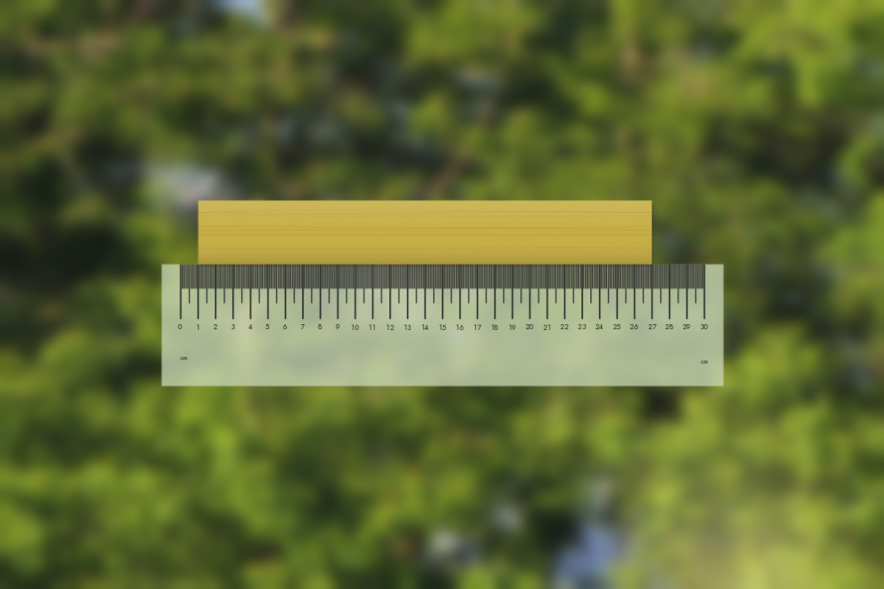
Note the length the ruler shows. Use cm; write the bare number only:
26
